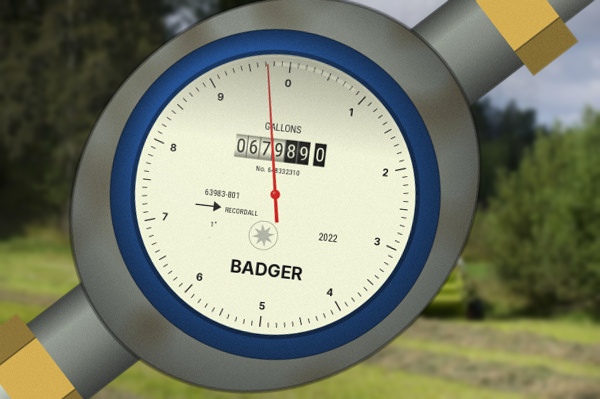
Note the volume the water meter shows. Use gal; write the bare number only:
679889.7
